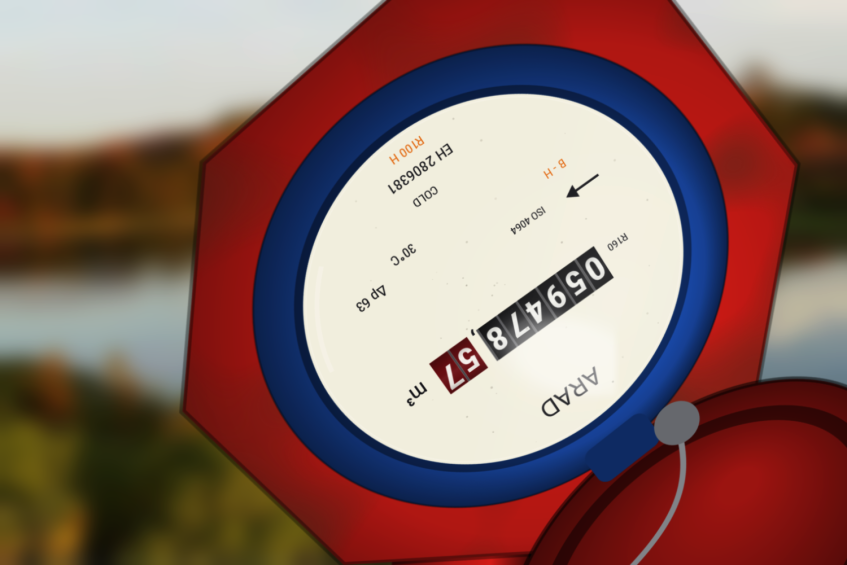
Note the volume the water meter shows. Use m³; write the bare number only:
59478.57
